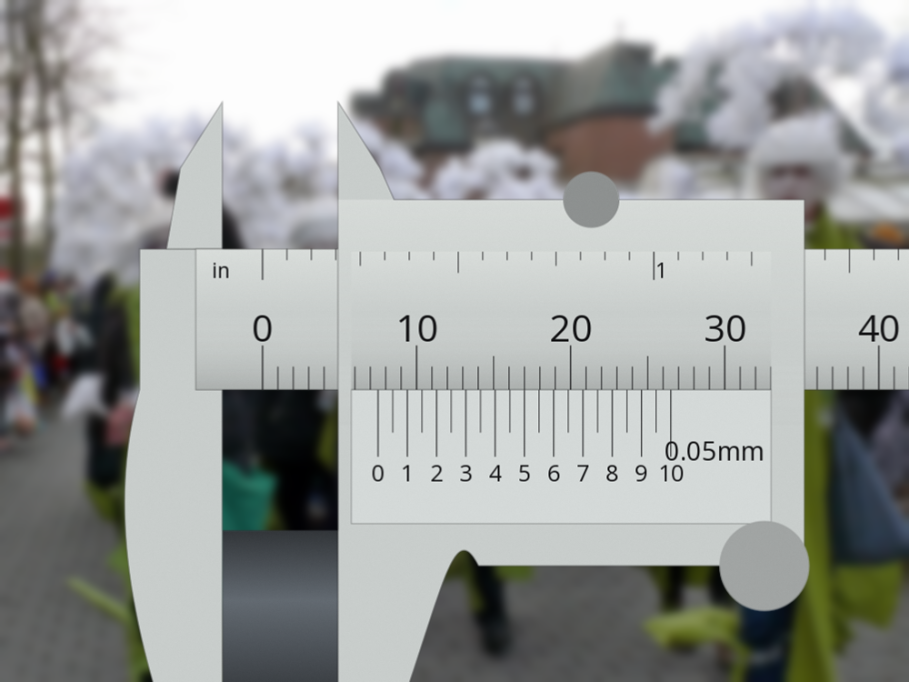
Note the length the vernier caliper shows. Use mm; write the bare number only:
7.5
